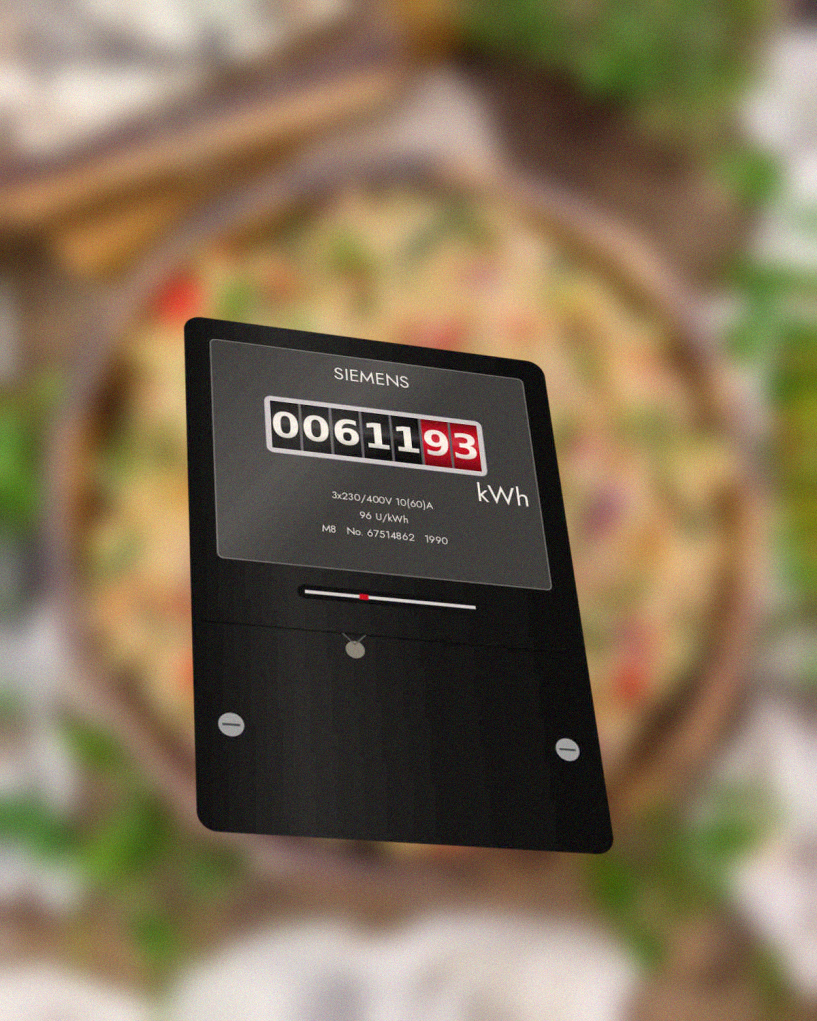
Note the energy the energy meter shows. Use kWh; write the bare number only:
611.93
